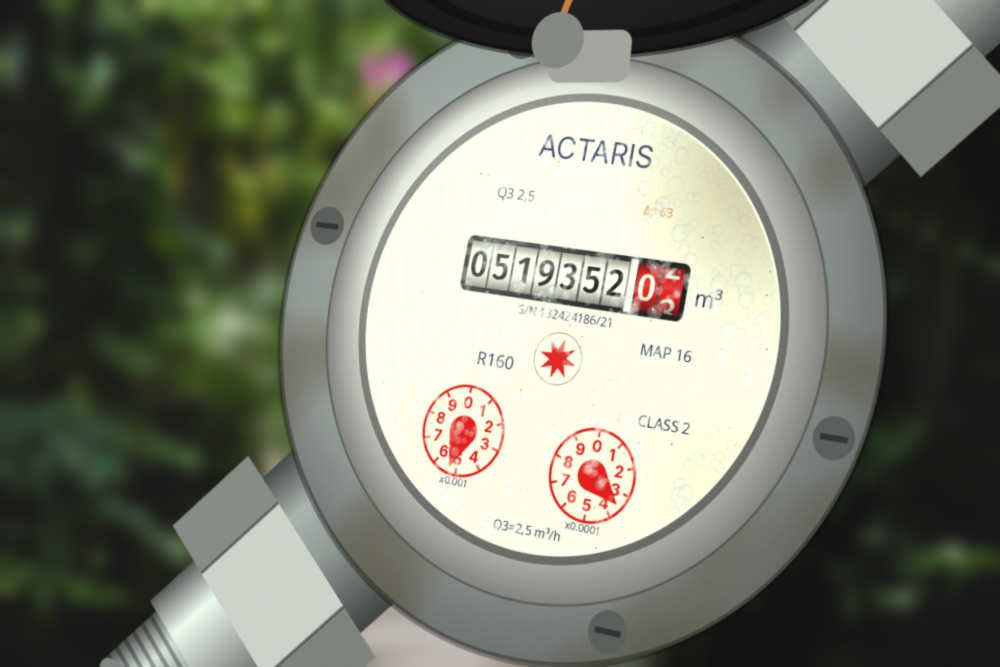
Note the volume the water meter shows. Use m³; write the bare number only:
519352.0253
